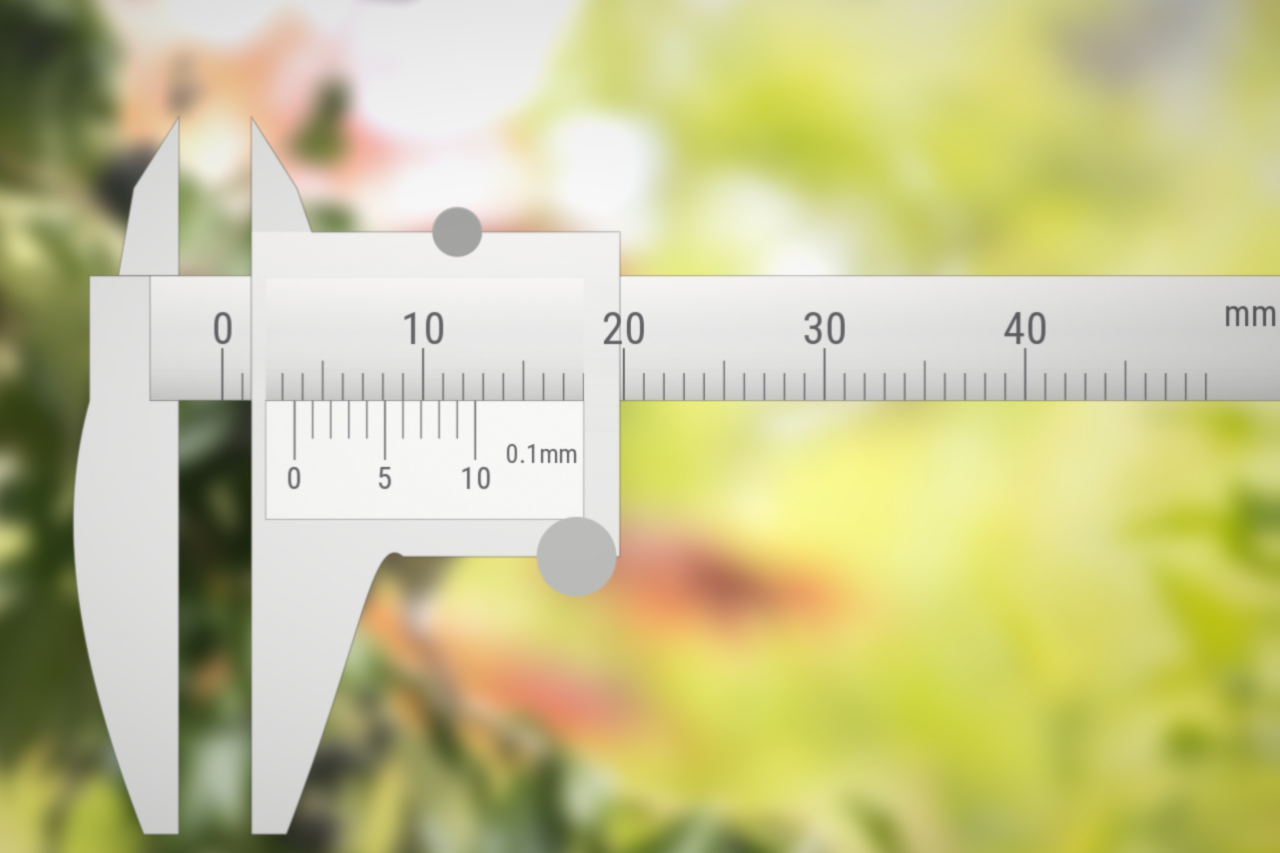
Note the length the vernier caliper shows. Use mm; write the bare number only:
3.6
